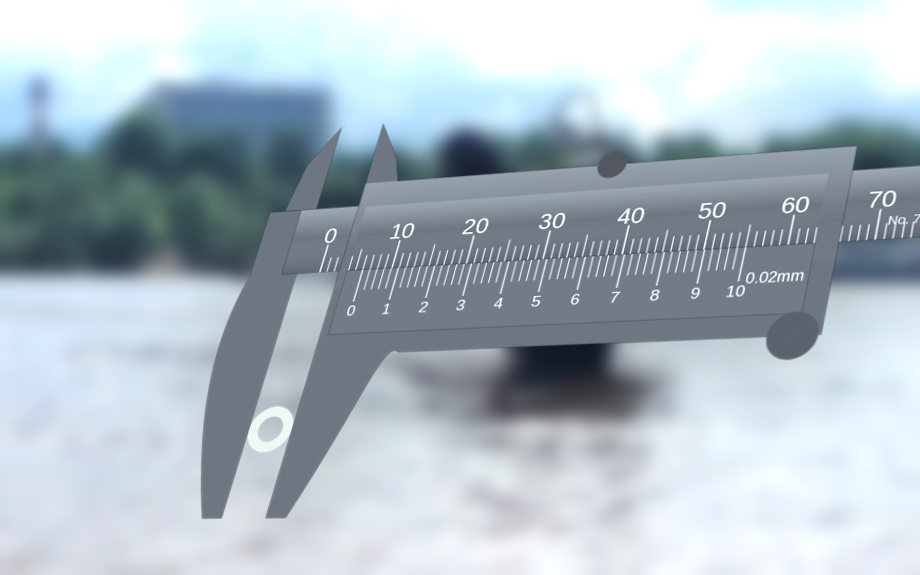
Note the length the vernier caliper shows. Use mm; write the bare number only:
6.0
